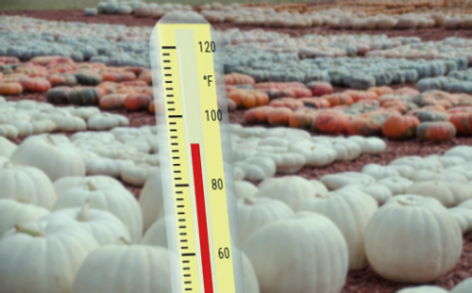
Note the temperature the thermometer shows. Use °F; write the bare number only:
92
